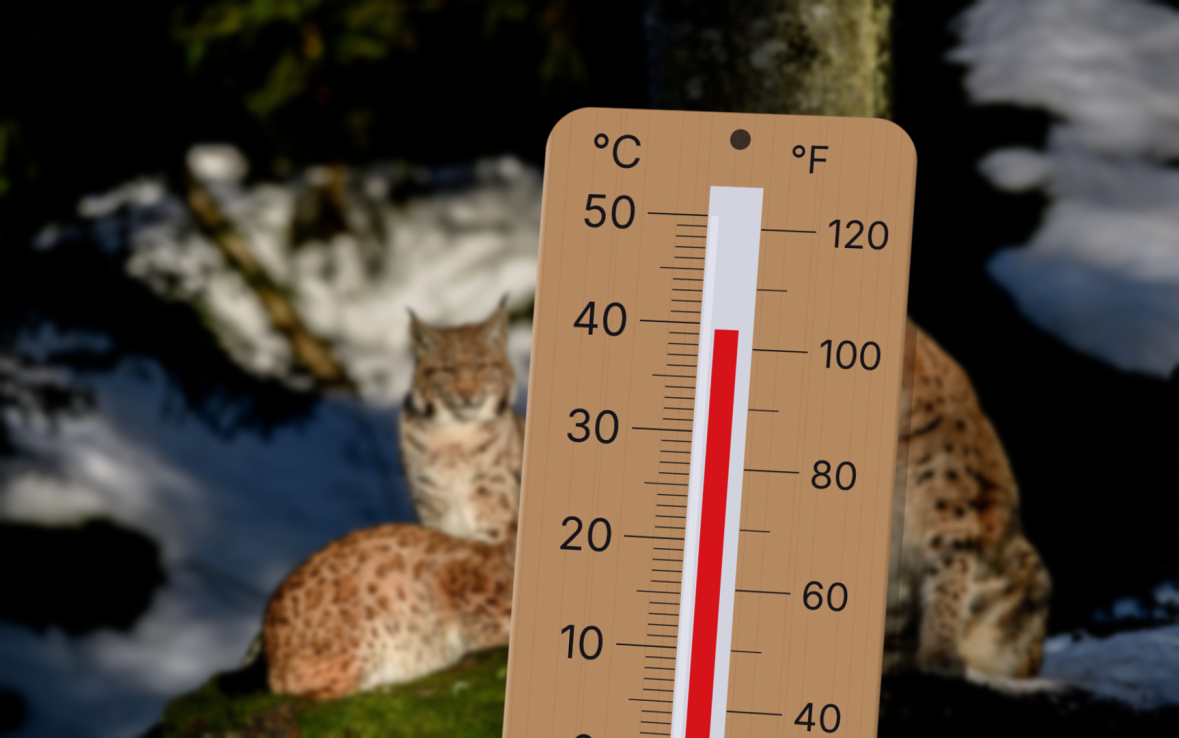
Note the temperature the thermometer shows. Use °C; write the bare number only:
39.5
